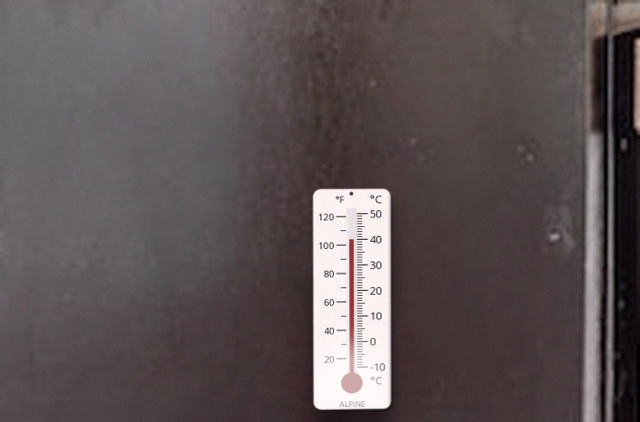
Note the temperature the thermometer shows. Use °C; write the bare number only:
40
